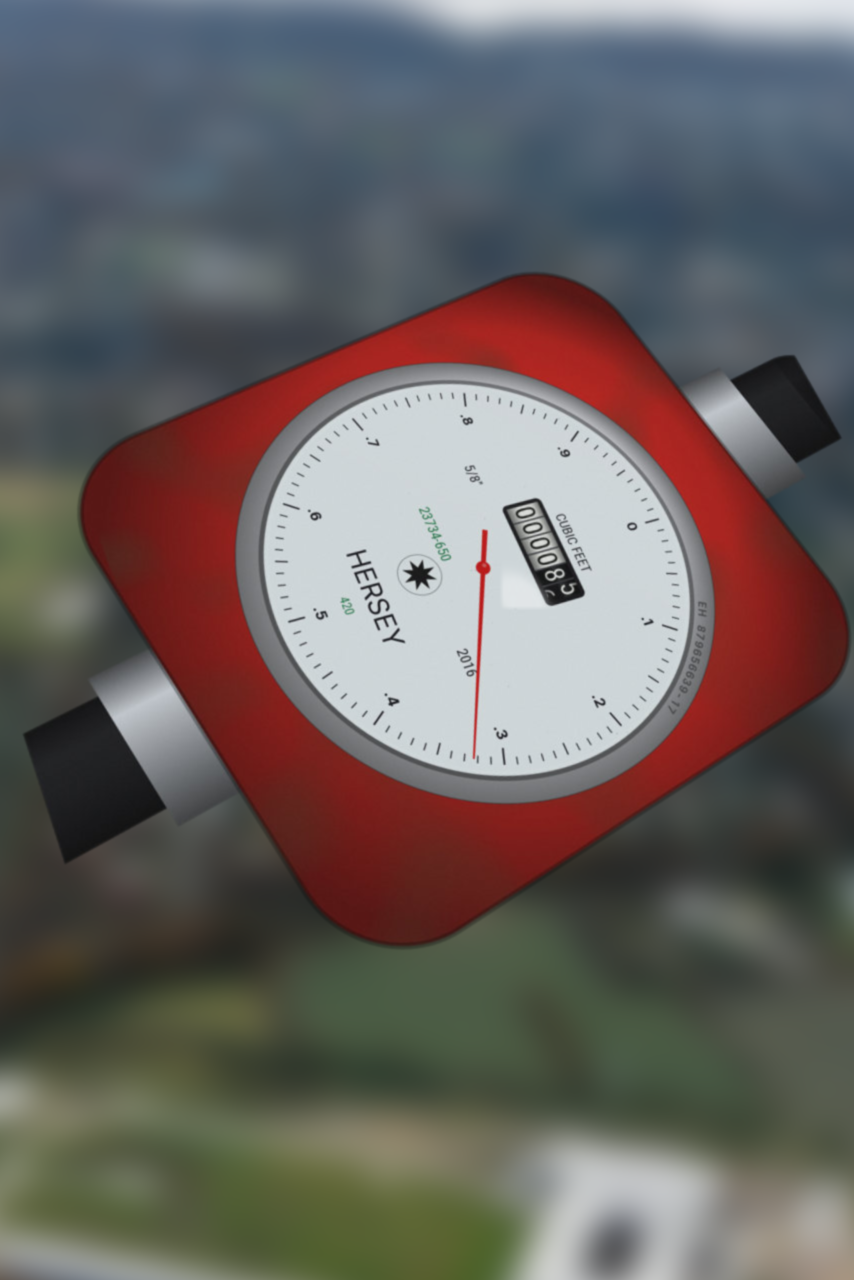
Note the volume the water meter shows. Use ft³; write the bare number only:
85.32
